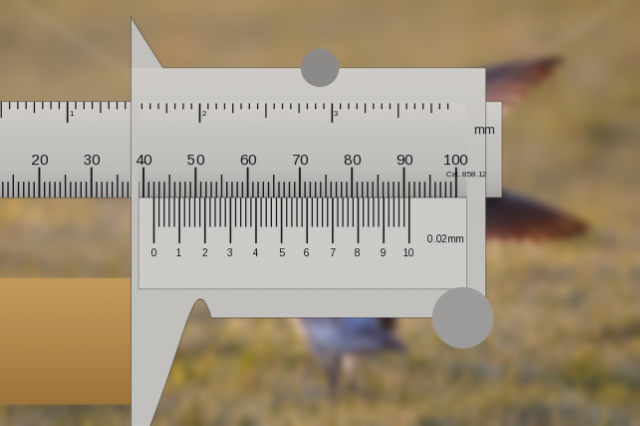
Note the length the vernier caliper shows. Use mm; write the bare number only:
42.0
